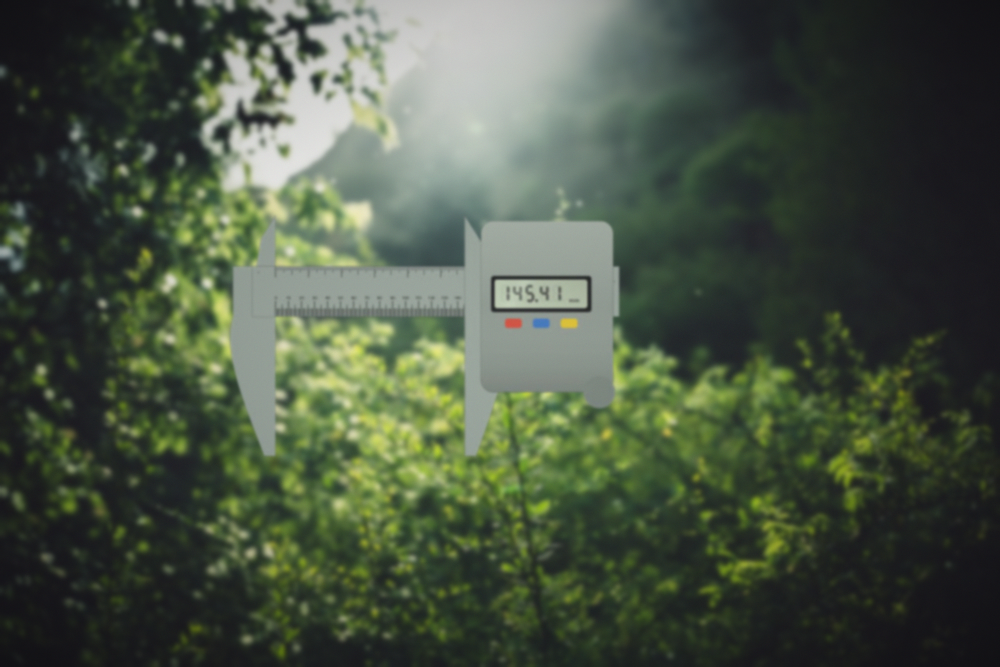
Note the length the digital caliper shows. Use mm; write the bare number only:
145.41
